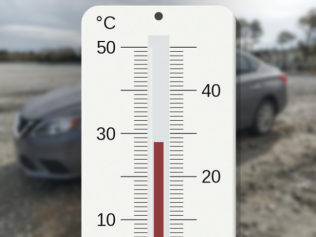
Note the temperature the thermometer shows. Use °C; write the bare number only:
28
